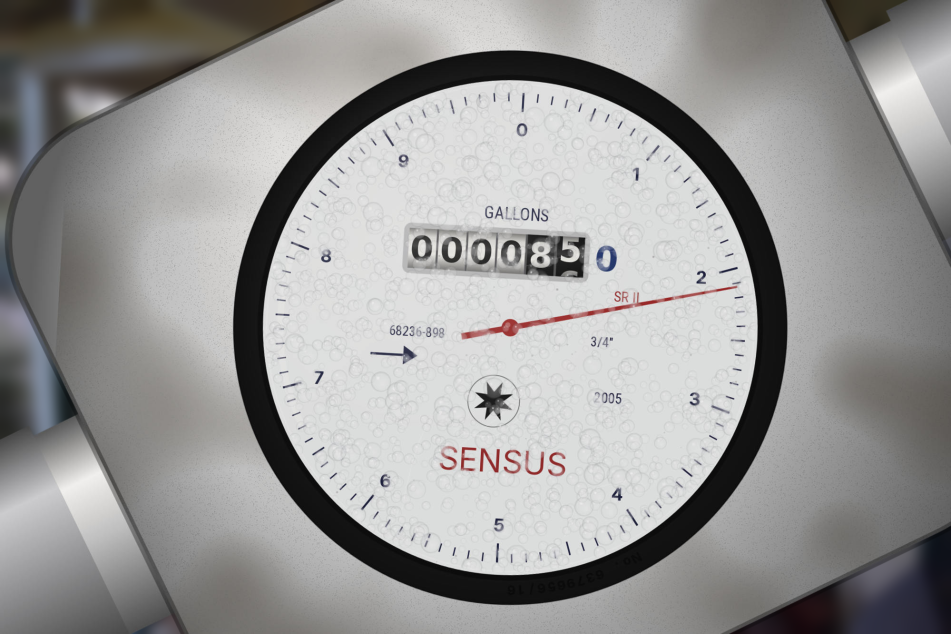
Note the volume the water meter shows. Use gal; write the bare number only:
852.1
